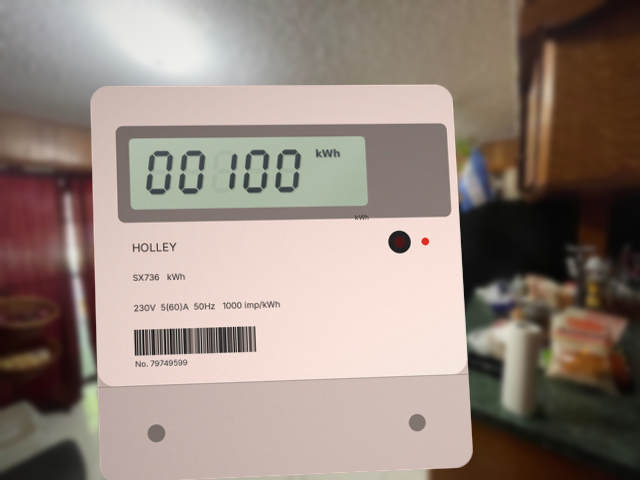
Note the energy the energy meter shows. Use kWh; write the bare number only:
100
